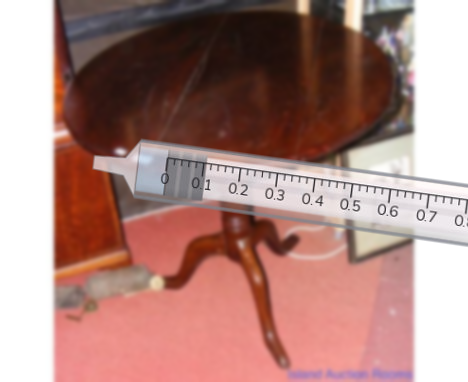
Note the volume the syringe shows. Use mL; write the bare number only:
0
